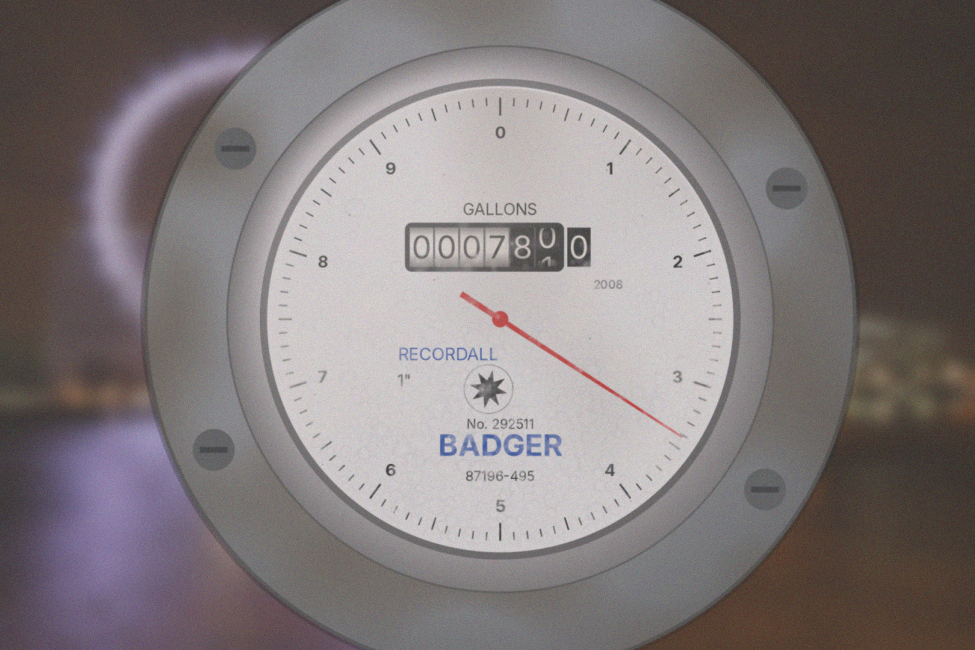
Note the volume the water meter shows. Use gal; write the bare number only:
7803.4
